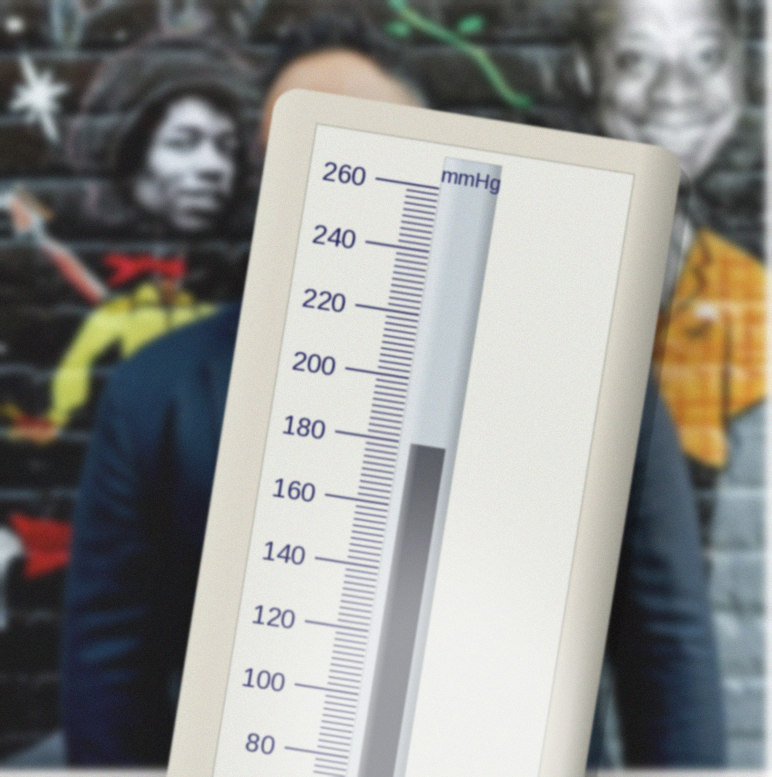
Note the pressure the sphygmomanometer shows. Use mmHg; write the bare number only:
180
